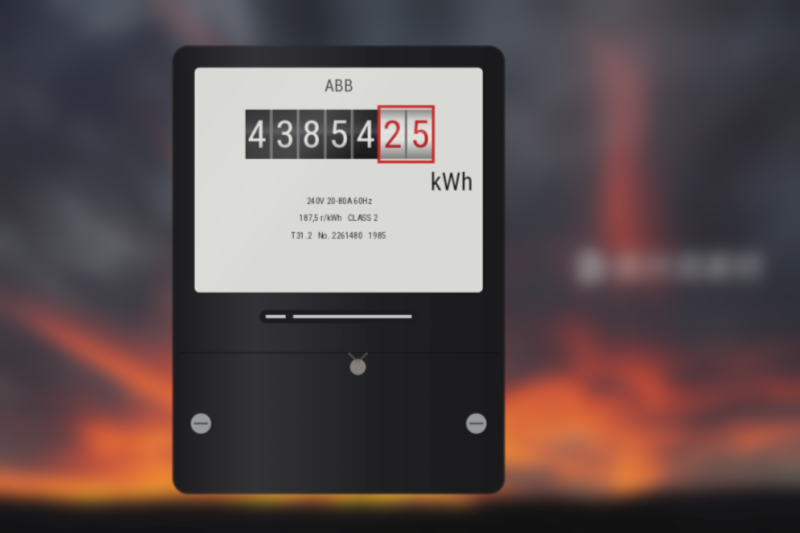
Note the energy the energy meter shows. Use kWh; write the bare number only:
43854.25
